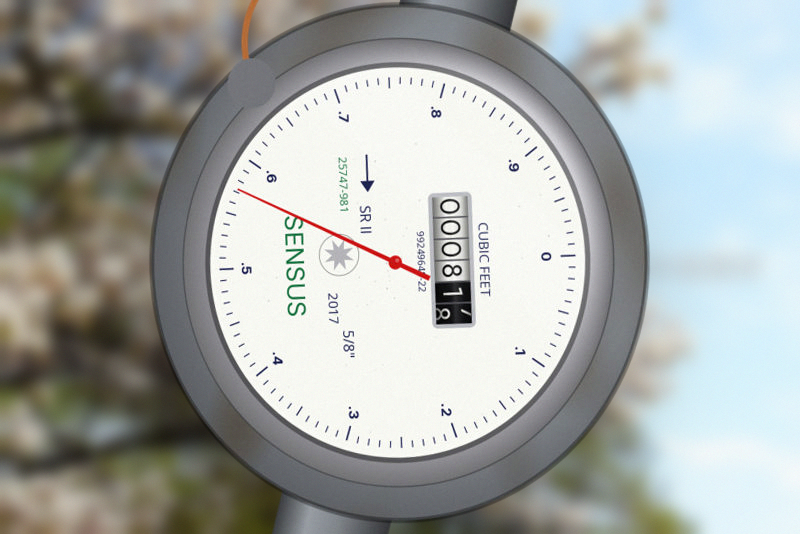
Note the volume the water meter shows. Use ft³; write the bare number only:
817.57
